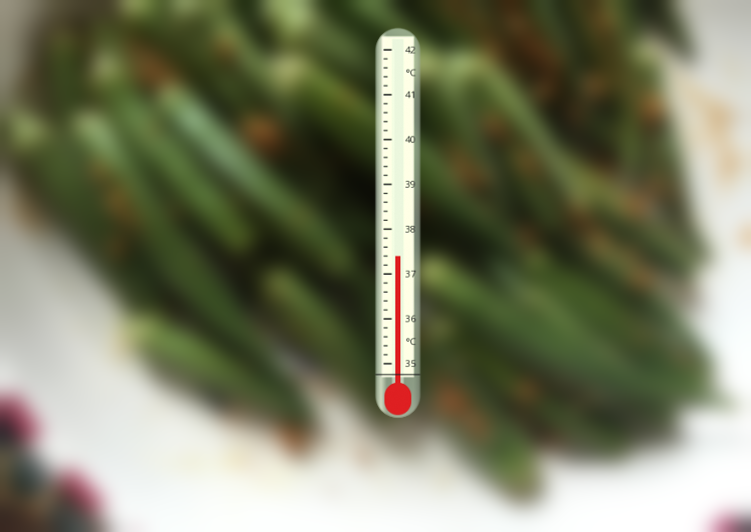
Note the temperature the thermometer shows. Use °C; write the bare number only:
37.4
